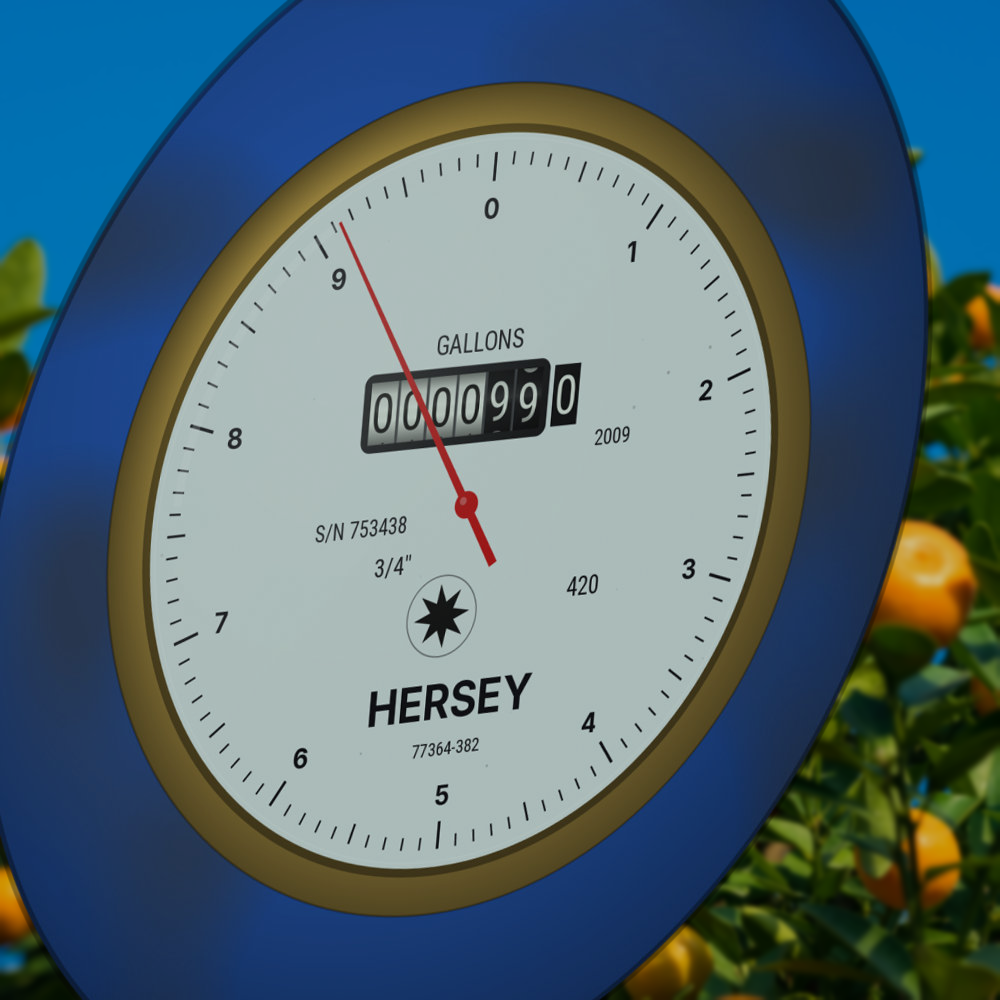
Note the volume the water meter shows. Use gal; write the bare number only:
989.1
